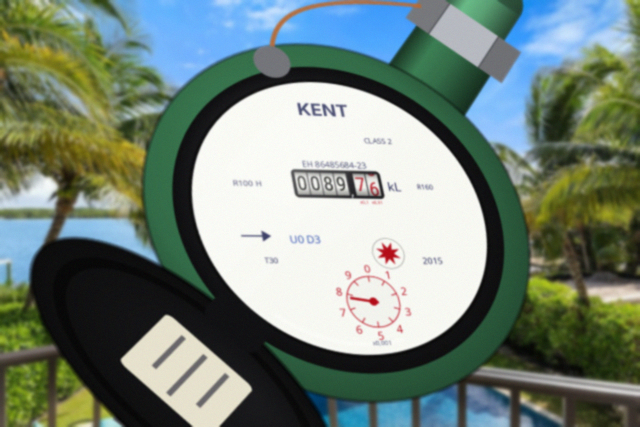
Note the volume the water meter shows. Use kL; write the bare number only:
89.757
